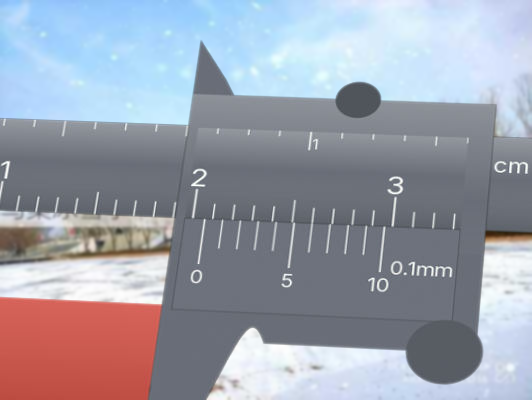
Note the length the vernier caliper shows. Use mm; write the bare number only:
20.6
